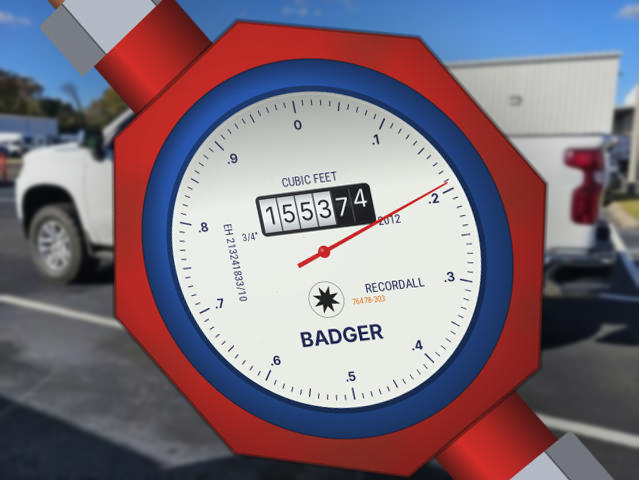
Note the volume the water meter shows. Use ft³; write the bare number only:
155374.19
